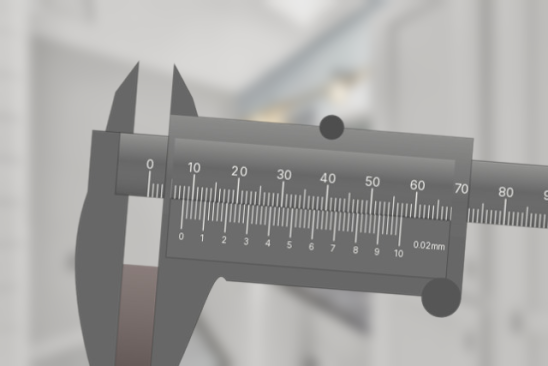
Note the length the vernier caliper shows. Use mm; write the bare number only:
8.0
